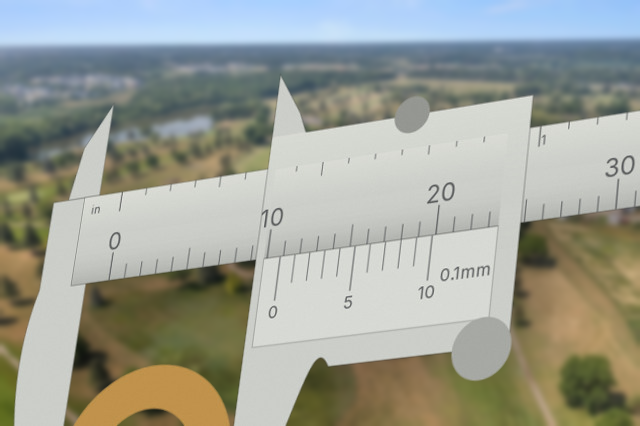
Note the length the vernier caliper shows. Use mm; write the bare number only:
10.8
